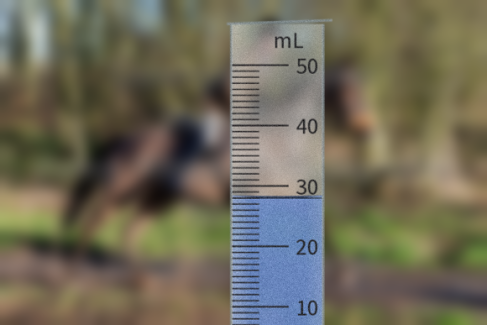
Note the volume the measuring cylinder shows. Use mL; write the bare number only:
28
